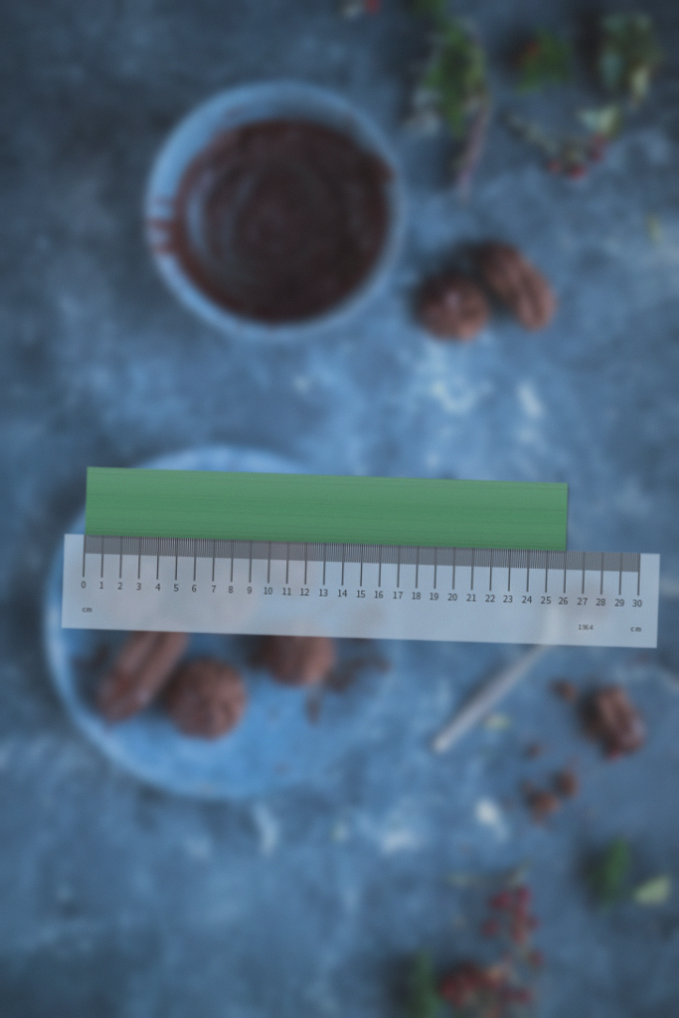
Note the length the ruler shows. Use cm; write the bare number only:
26
